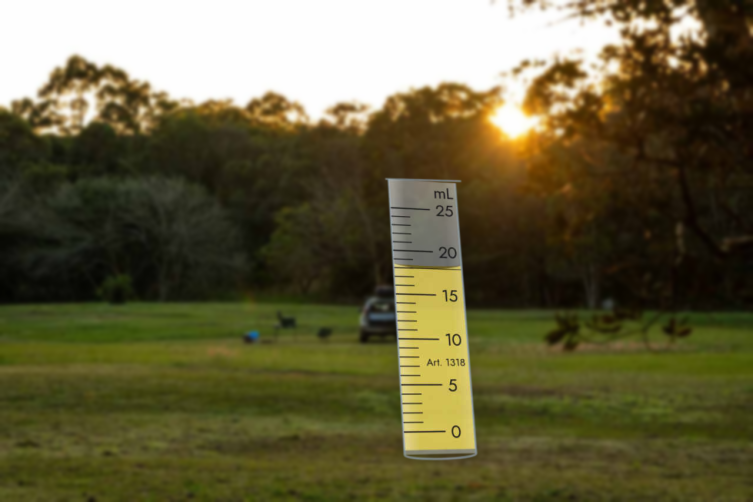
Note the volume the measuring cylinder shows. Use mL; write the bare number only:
18
